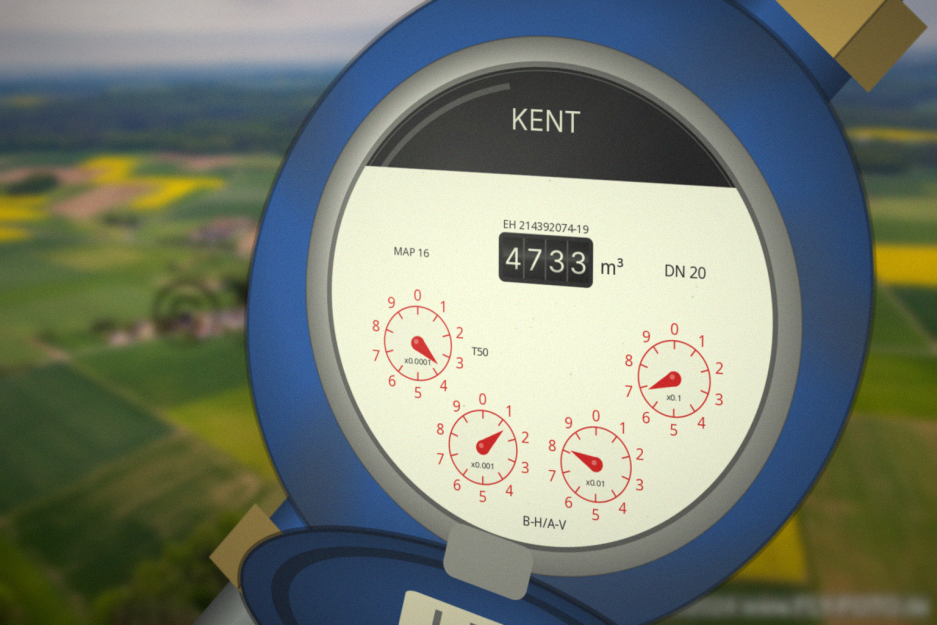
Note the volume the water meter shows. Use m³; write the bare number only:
4733.6813
